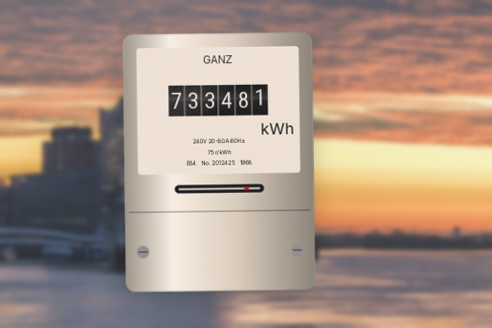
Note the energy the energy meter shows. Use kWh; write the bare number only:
733481
